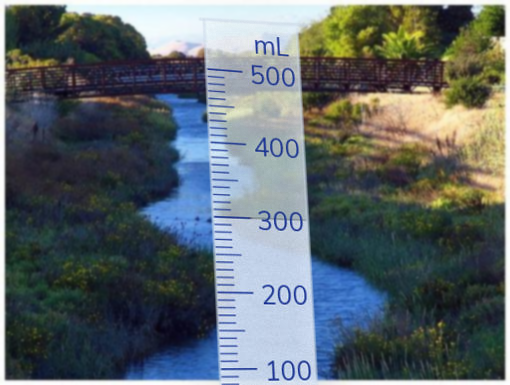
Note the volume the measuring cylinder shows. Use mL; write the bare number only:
300
